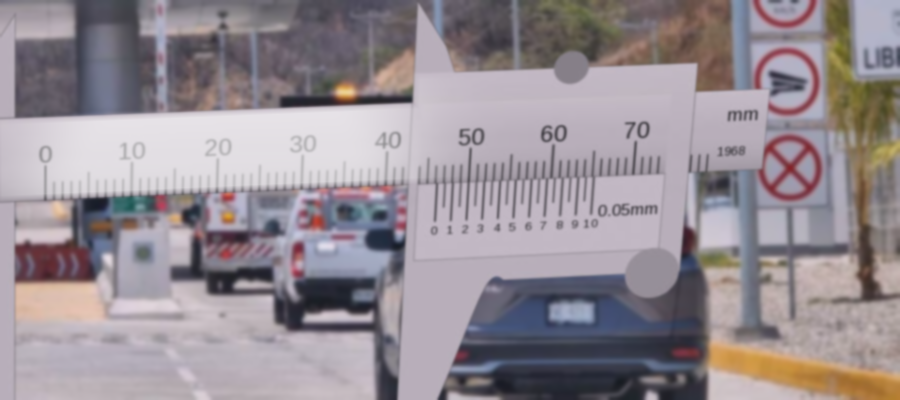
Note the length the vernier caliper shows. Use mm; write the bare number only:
46.2
